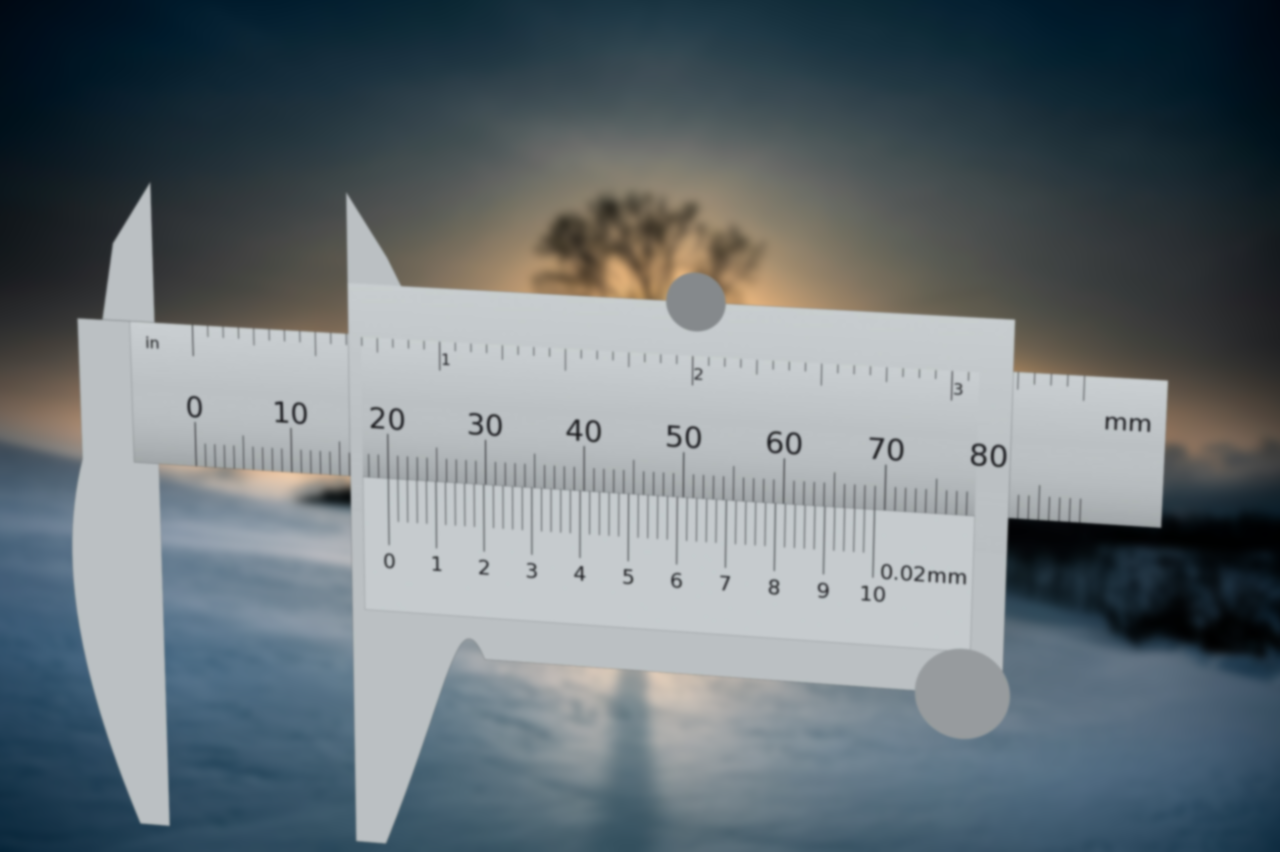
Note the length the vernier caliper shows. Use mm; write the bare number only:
20.0
